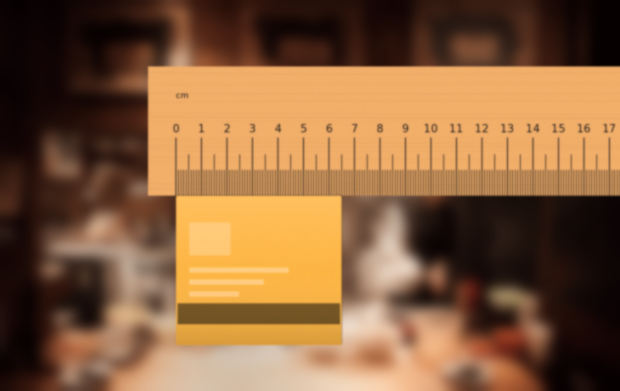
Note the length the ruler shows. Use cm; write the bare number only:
6.5
